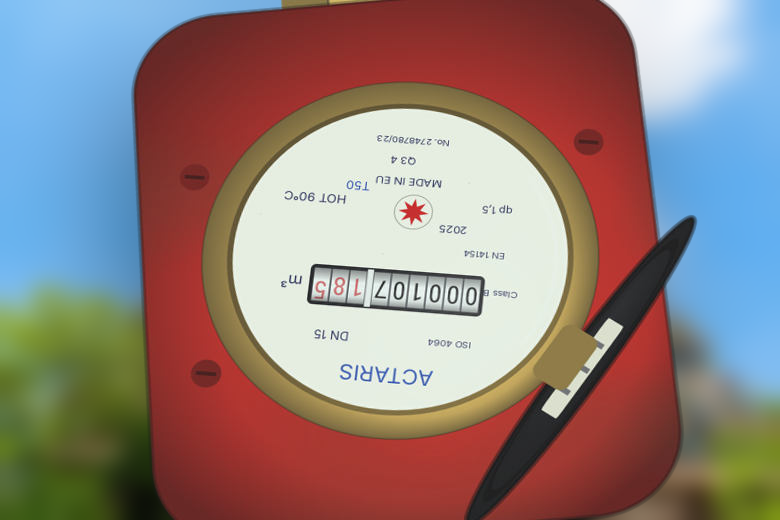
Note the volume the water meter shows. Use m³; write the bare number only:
107.185
